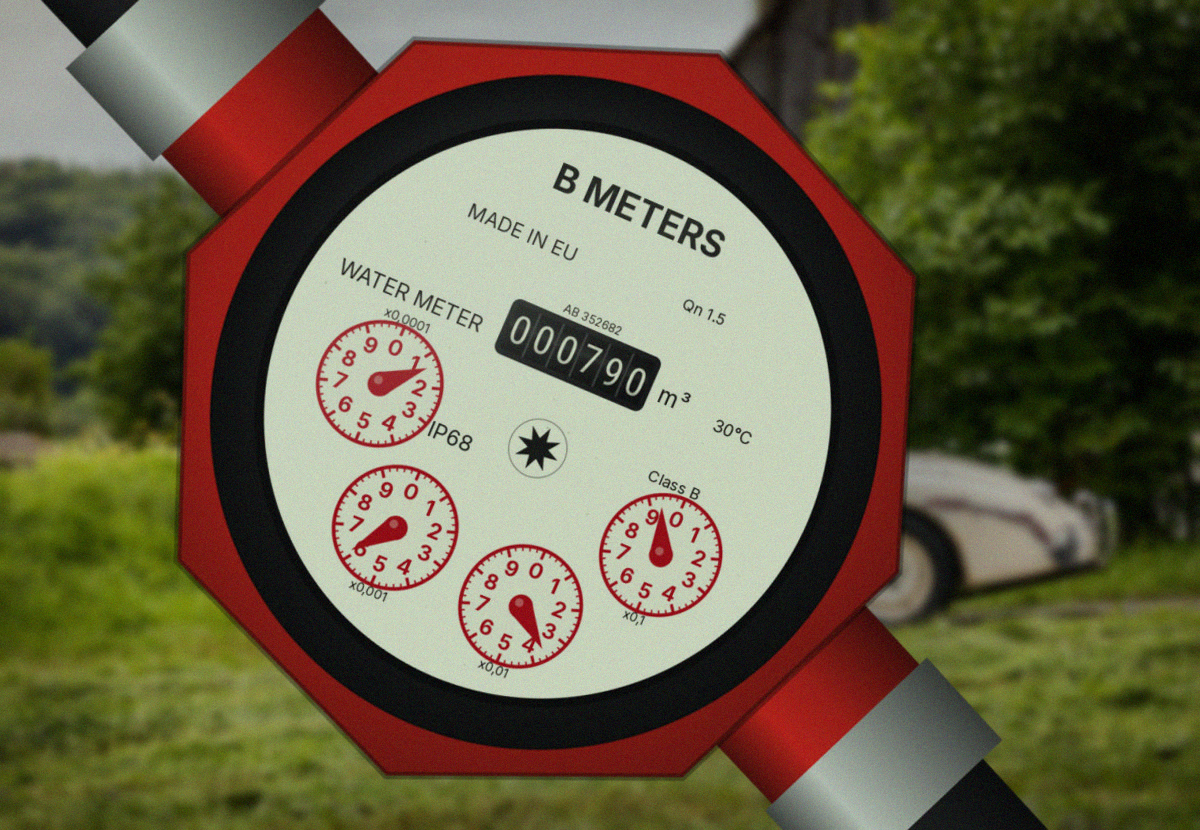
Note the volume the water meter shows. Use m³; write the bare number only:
789.9361
